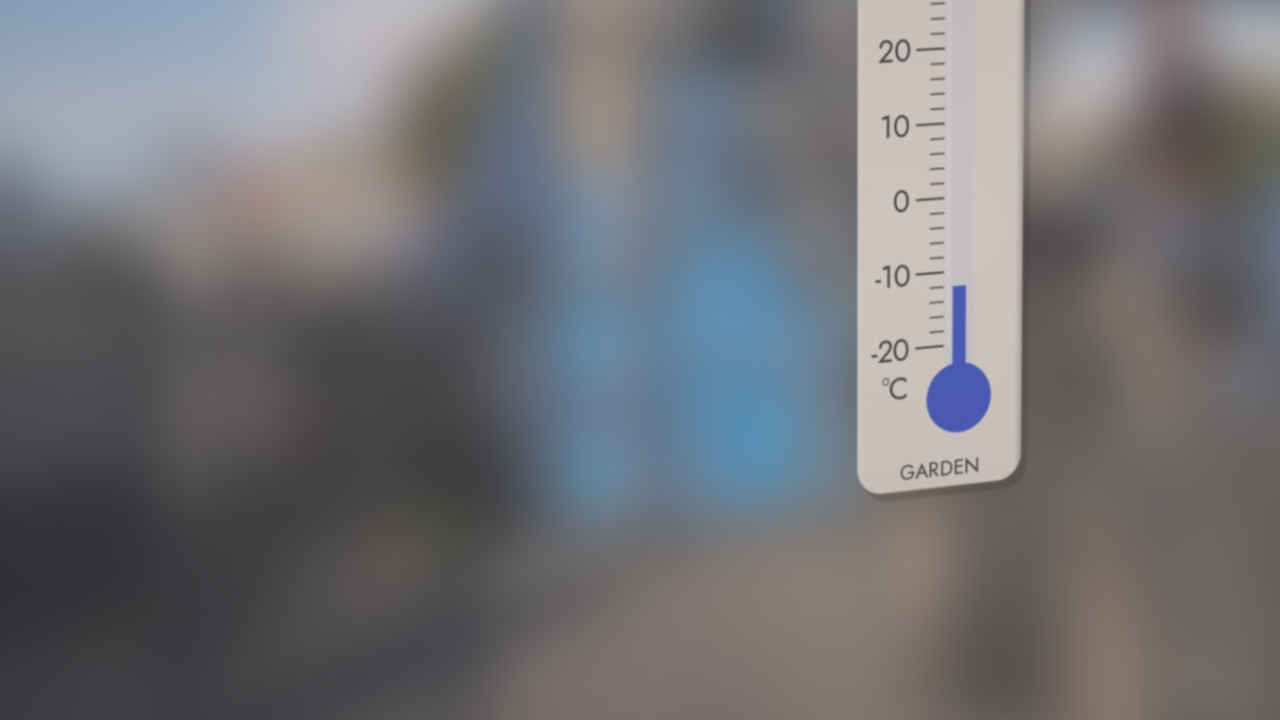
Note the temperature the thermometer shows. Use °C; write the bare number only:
-12
